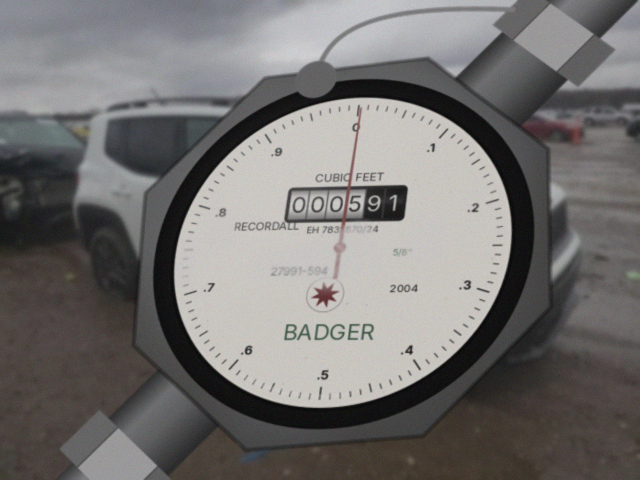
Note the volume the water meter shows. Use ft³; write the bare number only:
591.00
